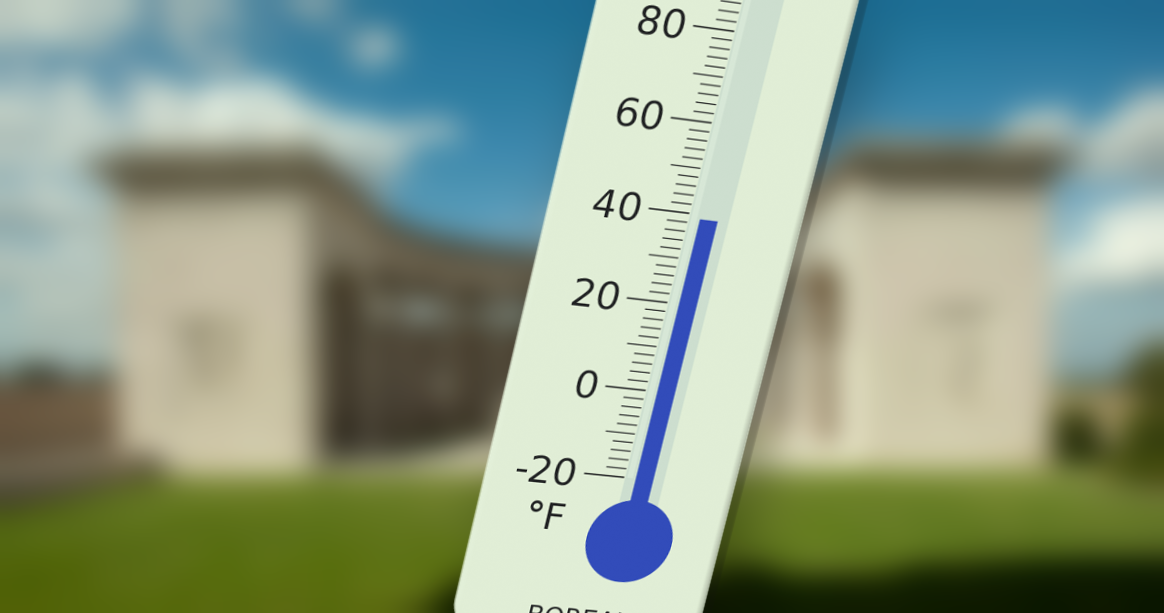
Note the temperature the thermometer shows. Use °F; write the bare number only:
39
